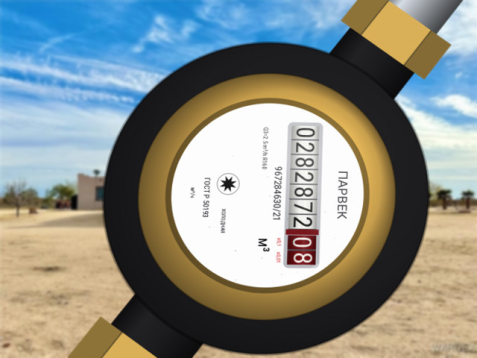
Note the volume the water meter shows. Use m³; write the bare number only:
282872.08
